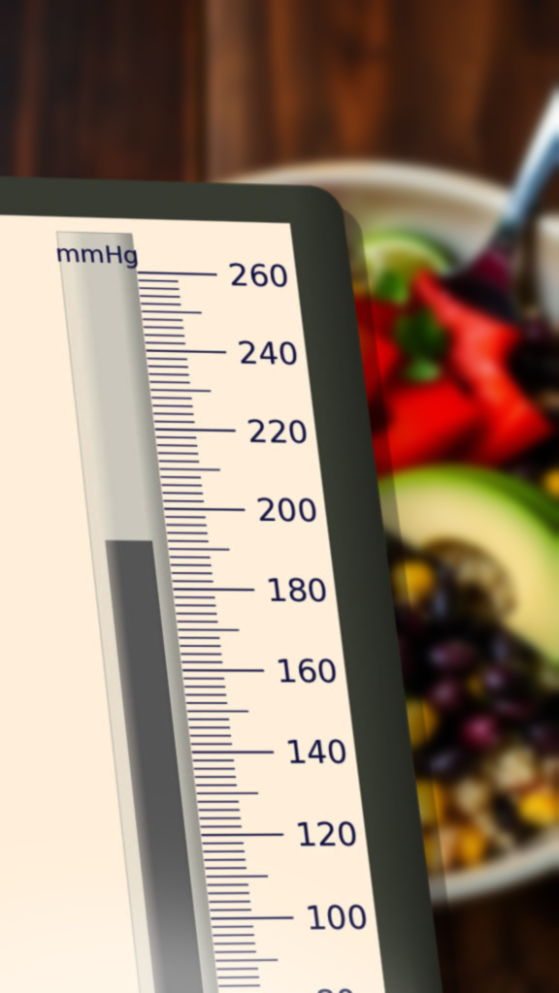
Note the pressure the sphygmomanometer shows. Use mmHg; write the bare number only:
192
